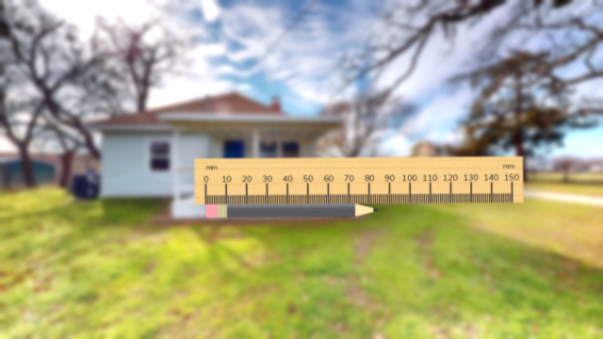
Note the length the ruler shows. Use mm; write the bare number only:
85
